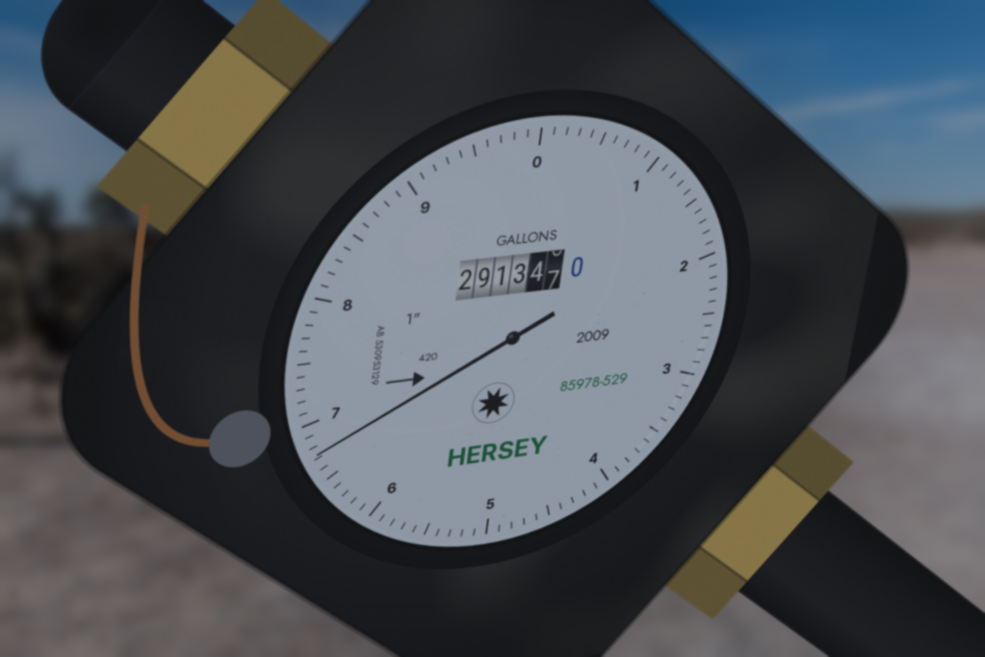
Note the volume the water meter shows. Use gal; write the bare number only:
2913466.7
